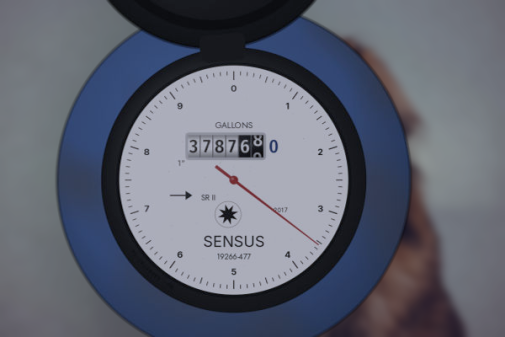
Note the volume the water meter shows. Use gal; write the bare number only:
3787683.5
